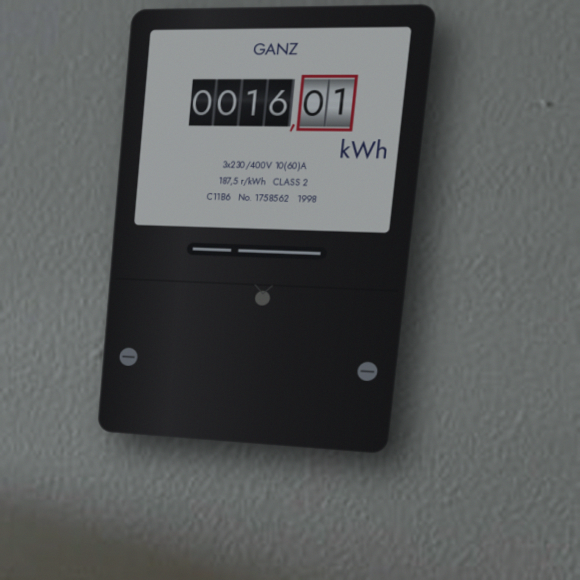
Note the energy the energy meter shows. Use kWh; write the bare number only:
16.01
